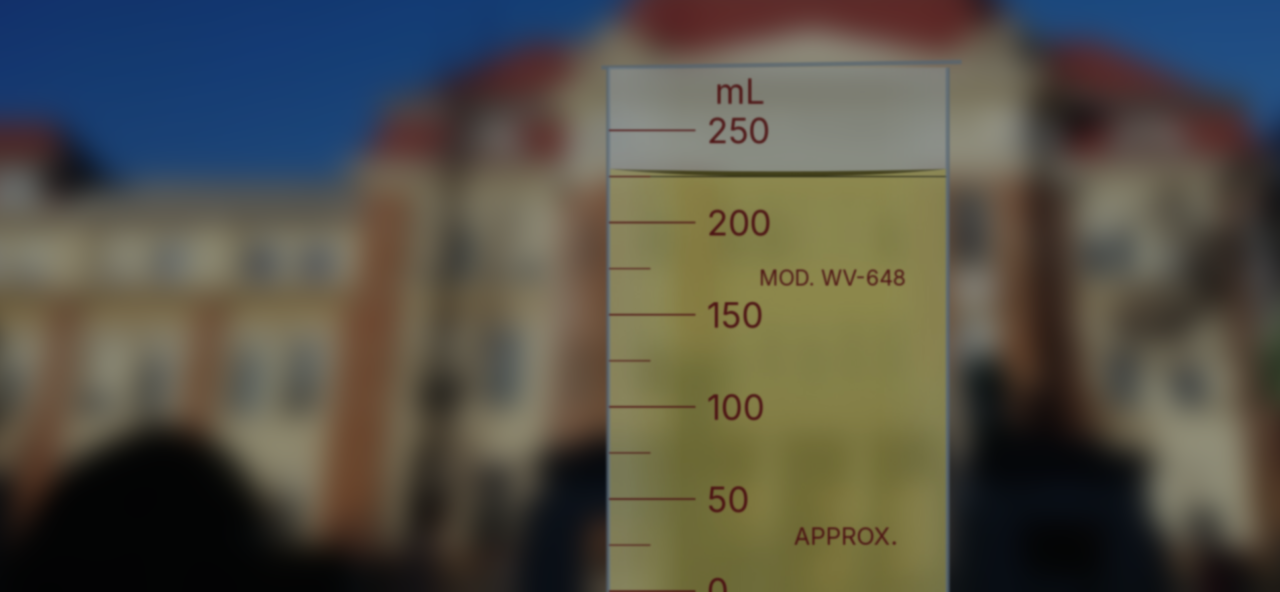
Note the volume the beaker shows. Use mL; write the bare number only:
225
